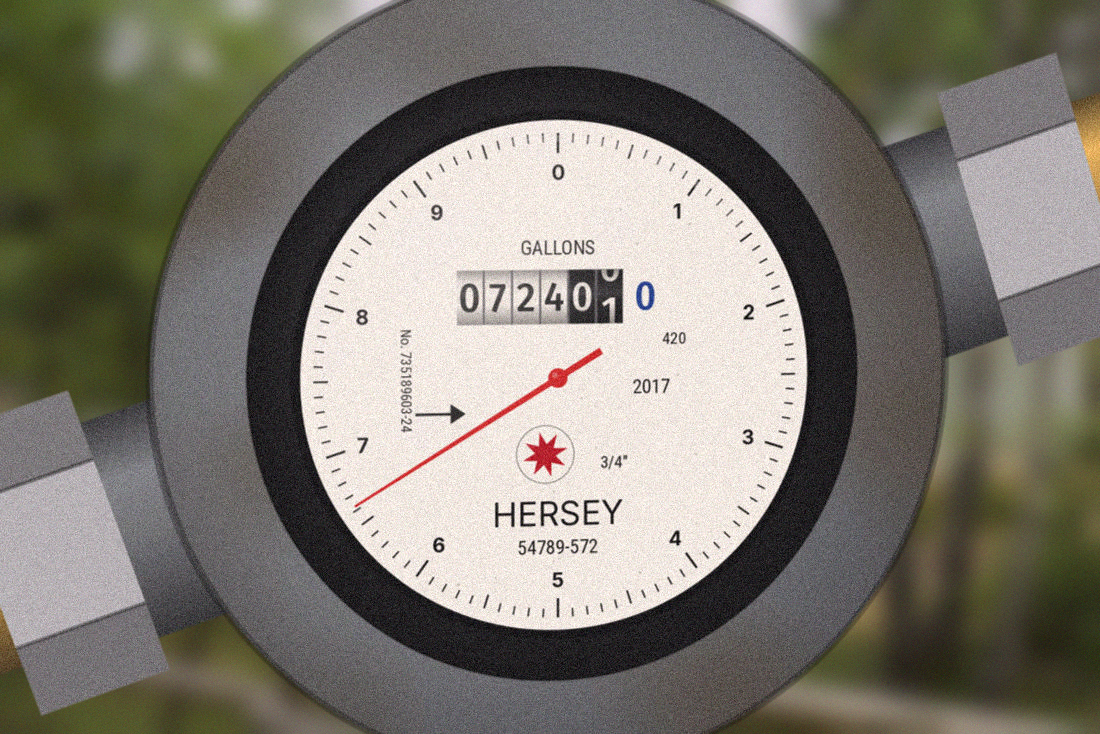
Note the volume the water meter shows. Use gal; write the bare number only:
724006.6
